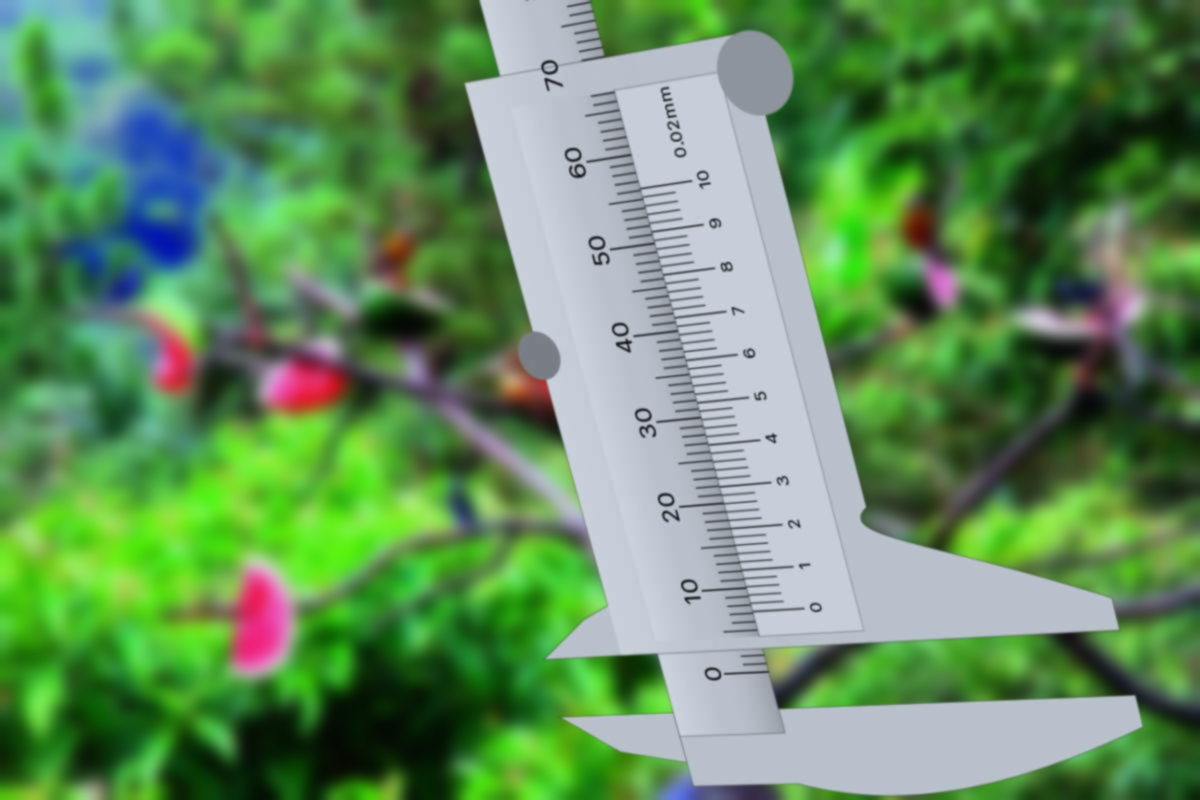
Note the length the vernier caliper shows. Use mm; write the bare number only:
7.2
